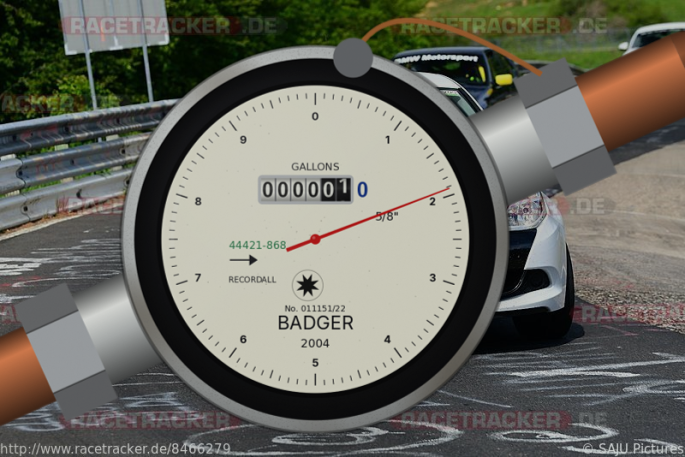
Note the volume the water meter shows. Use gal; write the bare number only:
11.9
